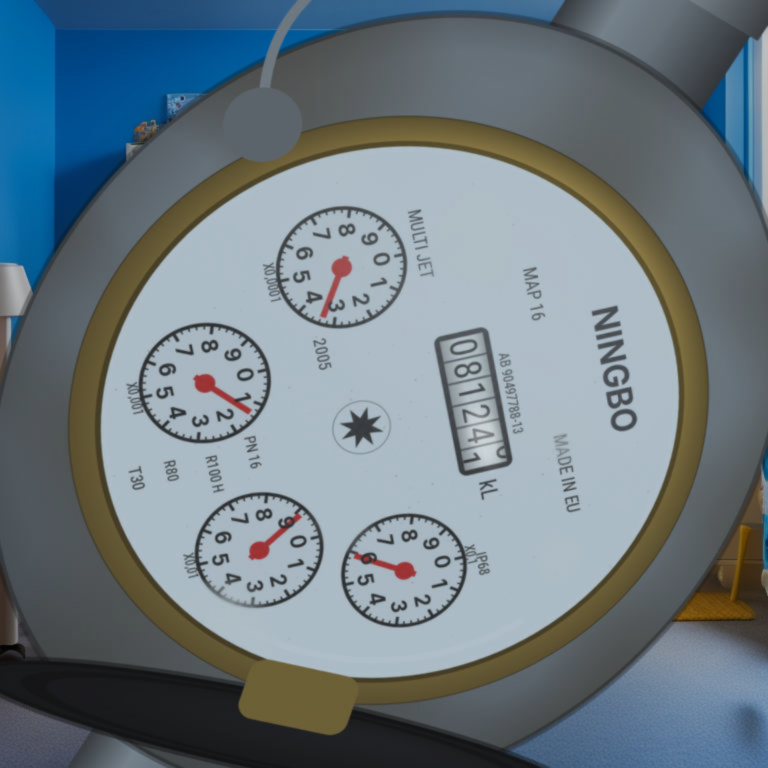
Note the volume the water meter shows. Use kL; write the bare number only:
81240.5913
